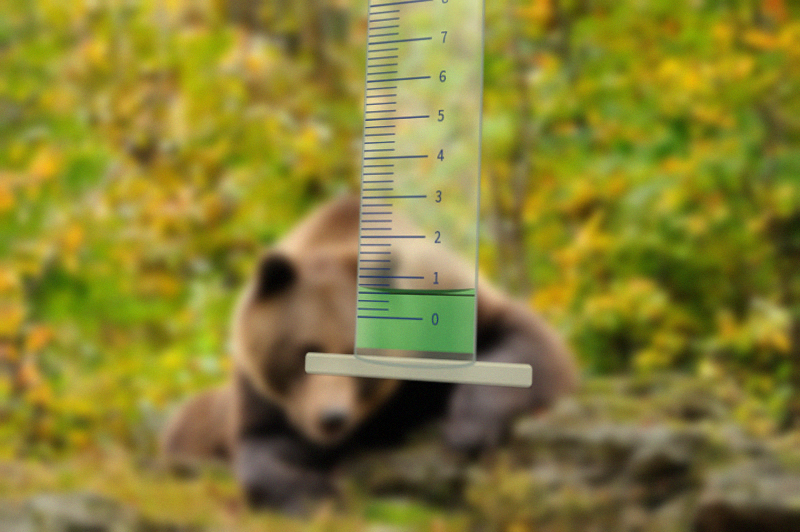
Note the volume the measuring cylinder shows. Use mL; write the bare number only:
0.6
